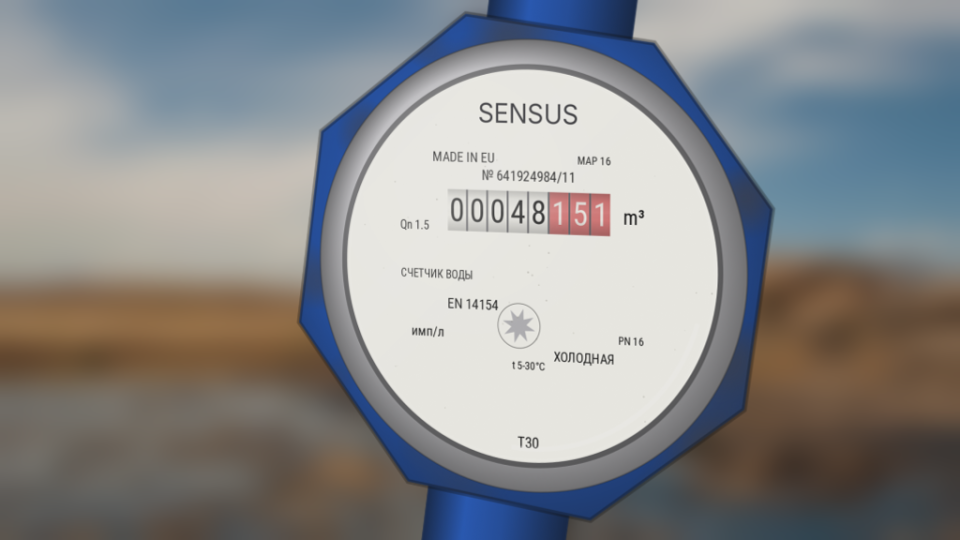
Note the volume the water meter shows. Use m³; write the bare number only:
48.151
